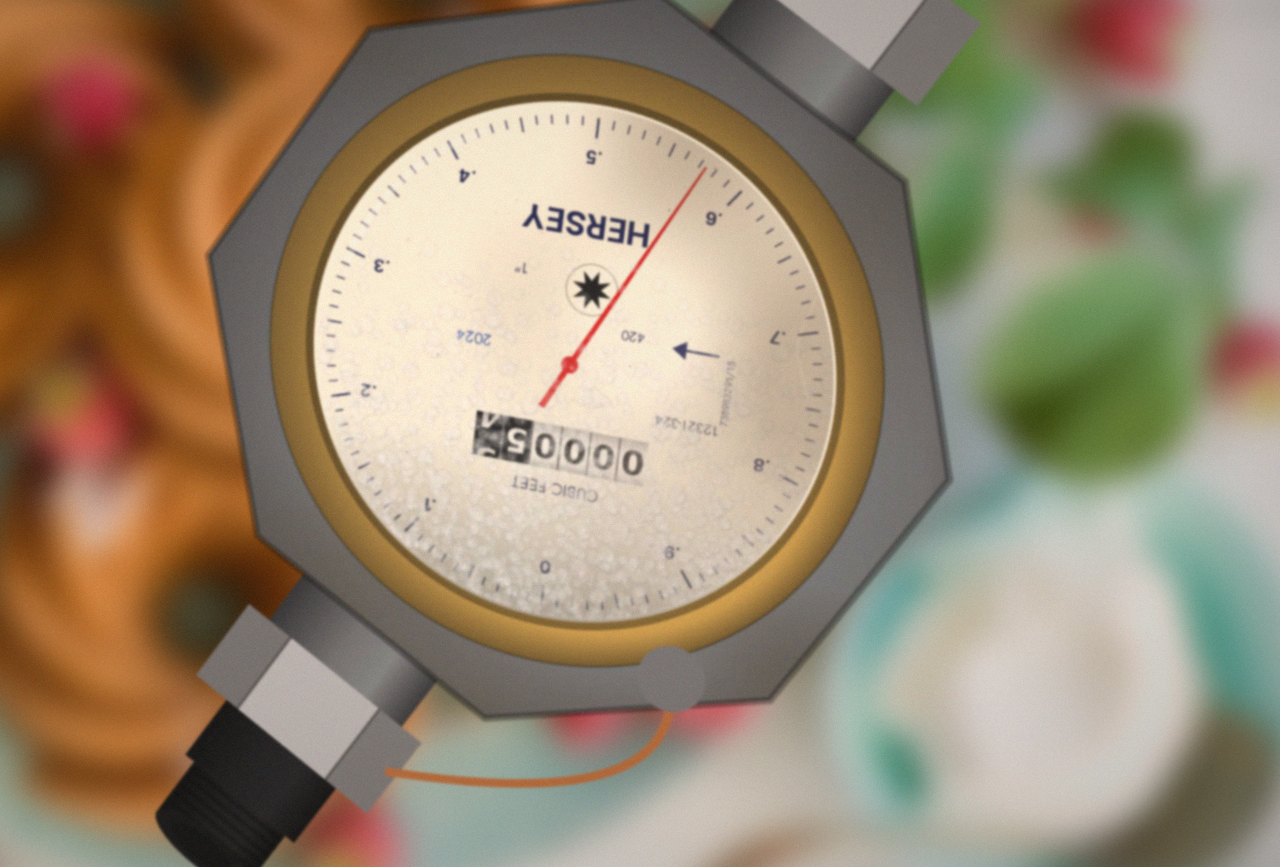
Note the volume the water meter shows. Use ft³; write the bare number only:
53.57
